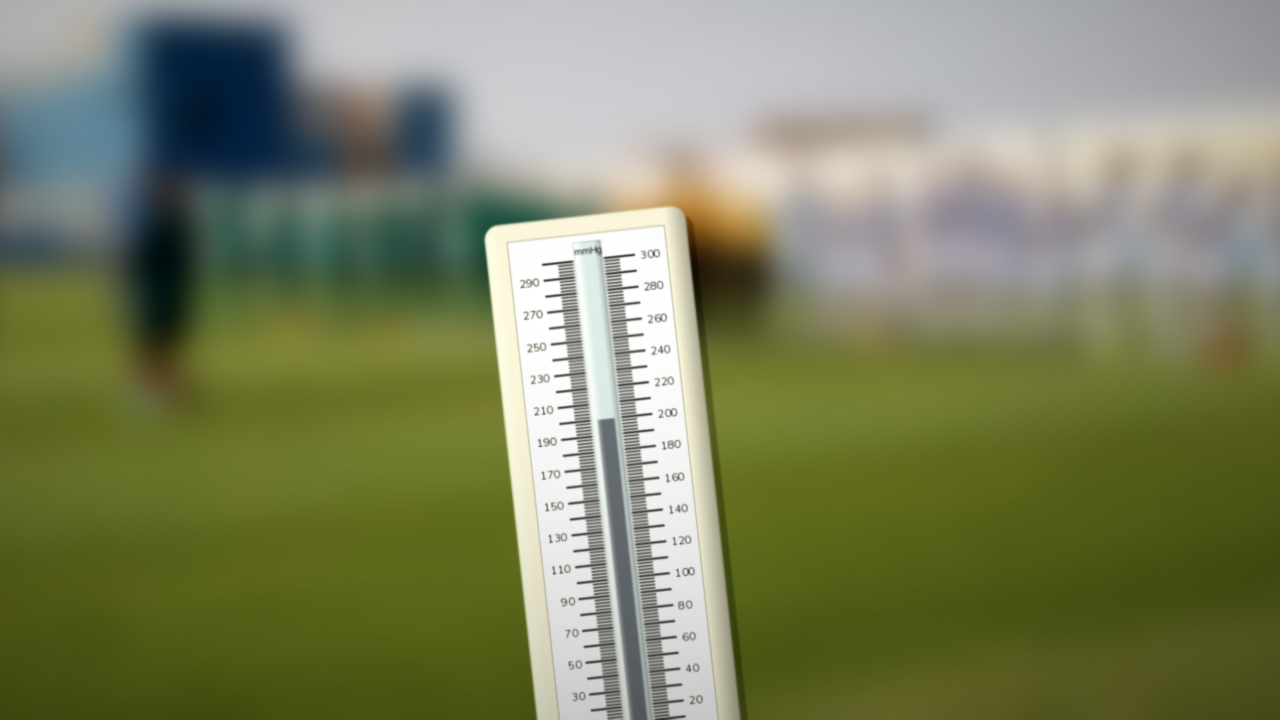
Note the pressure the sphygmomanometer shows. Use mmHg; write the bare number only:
200
